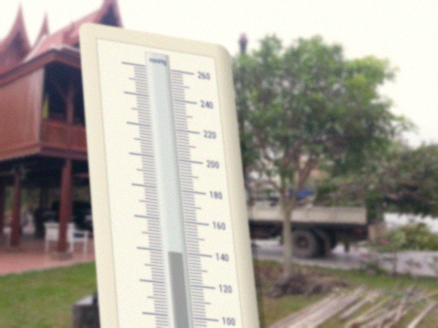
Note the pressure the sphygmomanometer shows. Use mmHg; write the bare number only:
140
